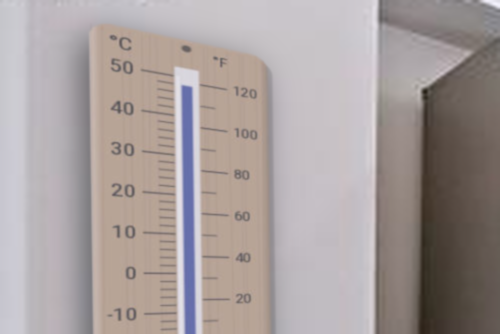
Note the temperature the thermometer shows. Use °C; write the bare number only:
48
